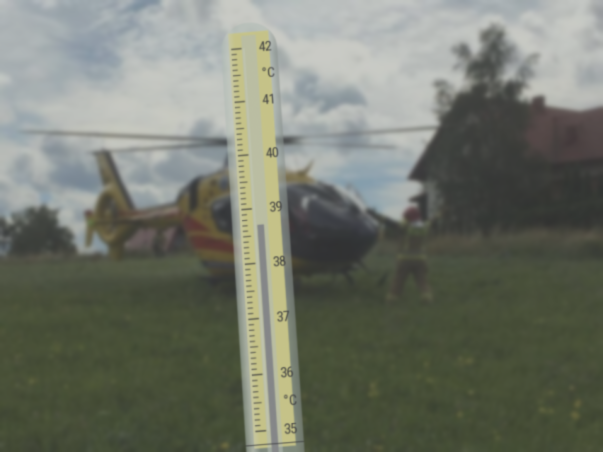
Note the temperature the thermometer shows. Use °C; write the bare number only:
38.7
